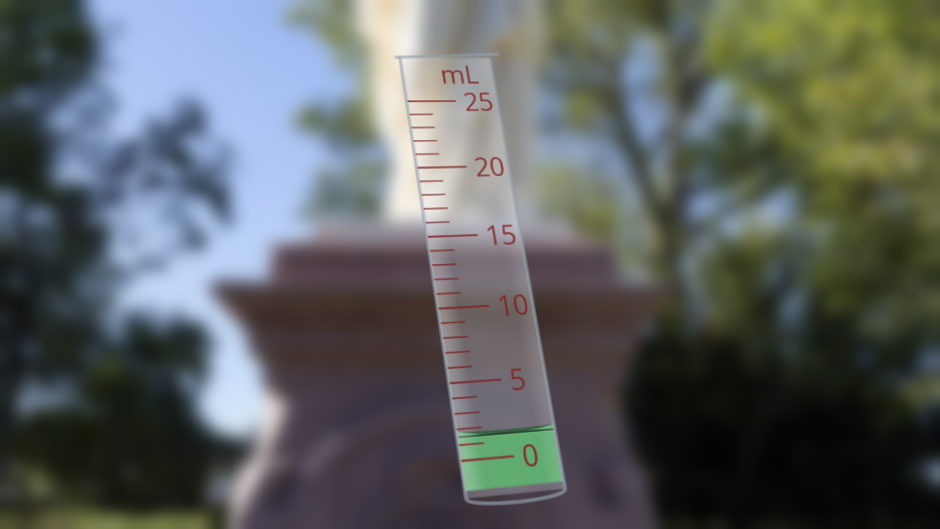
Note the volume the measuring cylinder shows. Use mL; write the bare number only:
1.5
